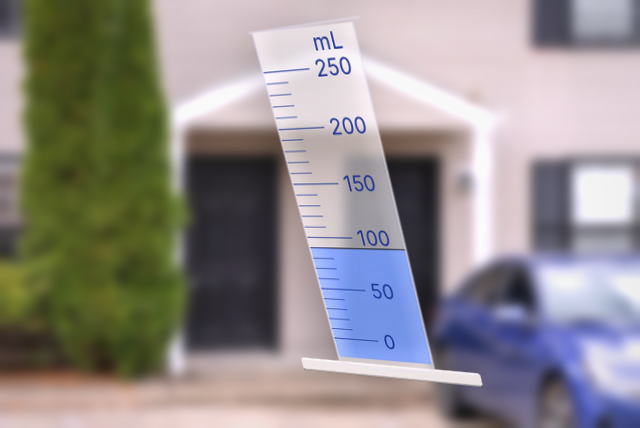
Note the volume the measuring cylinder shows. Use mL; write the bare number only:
90
